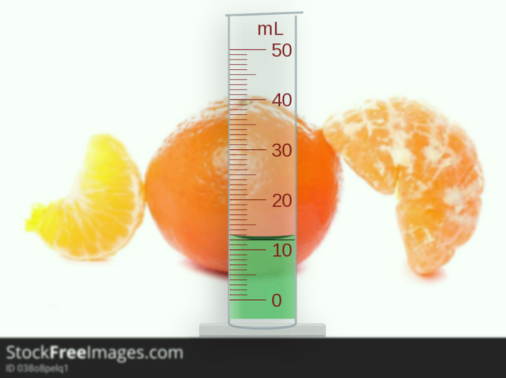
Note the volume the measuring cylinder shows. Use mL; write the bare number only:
12
